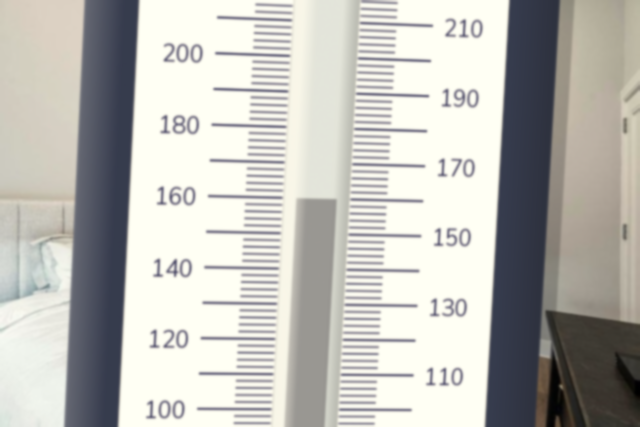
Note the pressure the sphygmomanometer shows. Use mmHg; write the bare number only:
160
